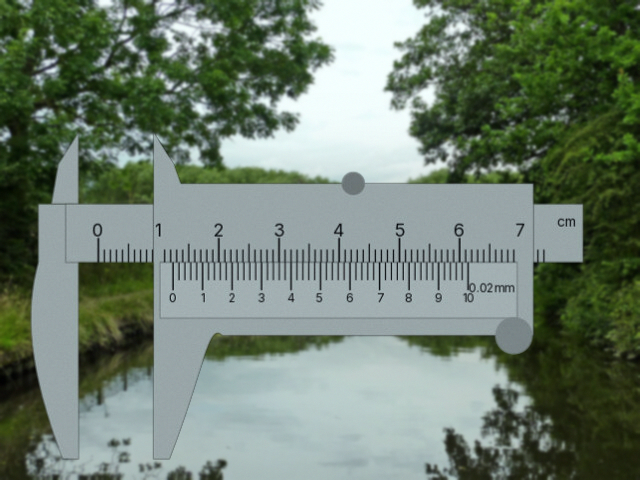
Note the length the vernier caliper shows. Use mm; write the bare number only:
12.4
